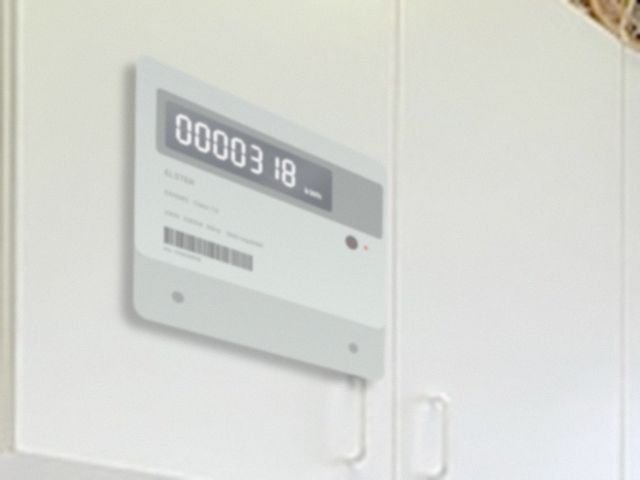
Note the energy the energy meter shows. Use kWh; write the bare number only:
318
